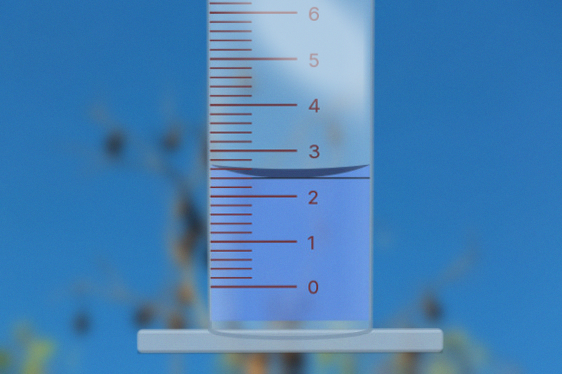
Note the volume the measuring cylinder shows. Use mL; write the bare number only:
2.4
